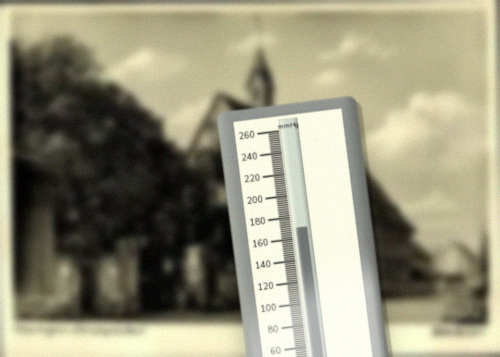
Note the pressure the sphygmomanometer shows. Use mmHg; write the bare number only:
170
